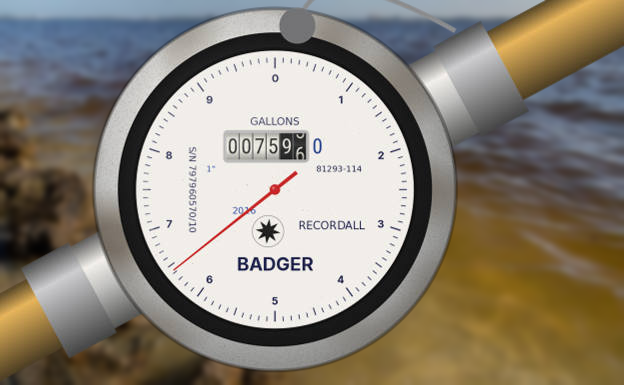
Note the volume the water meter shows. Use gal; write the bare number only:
75956.4
